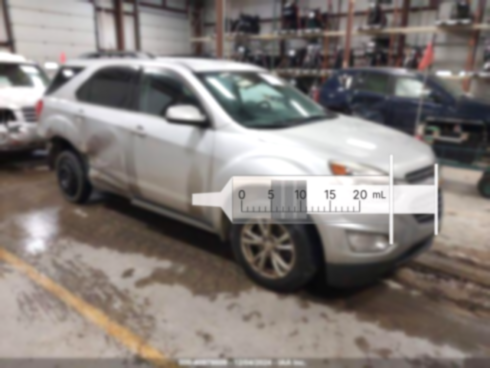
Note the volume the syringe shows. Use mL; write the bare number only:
5
